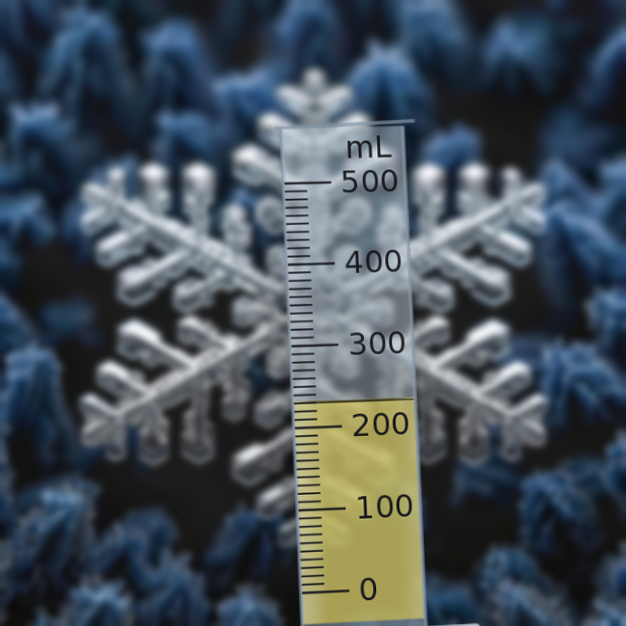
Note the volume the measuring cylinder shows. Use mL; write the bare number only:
230
